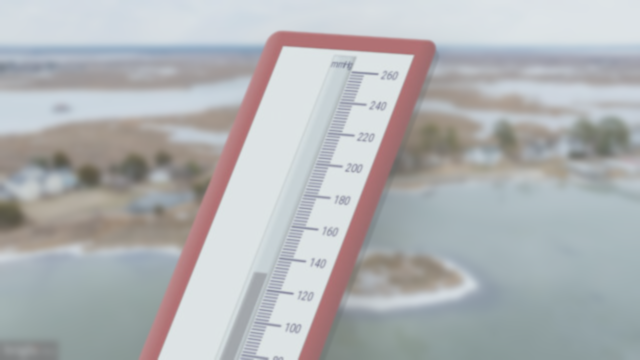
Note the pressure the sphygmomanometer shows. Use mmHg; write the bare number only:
130
